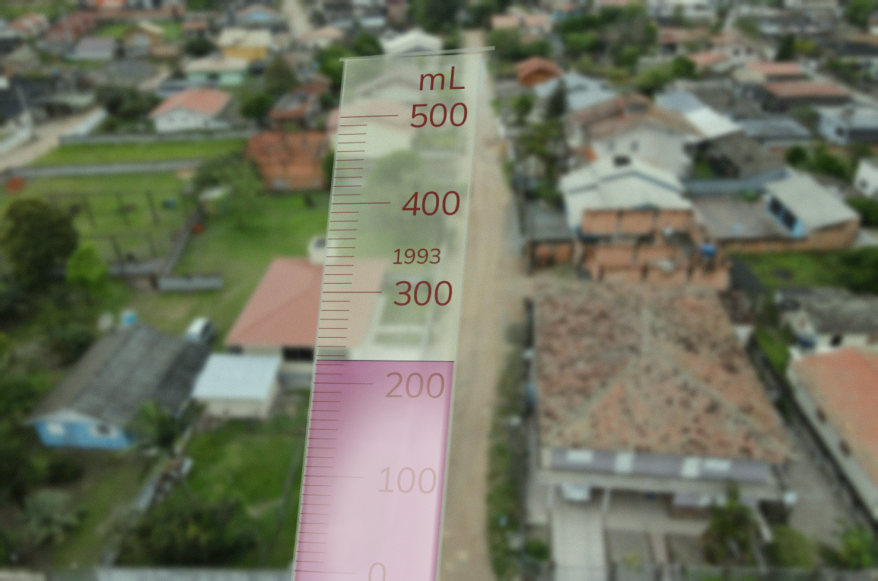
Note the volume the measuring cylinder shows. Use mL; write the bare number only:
225
